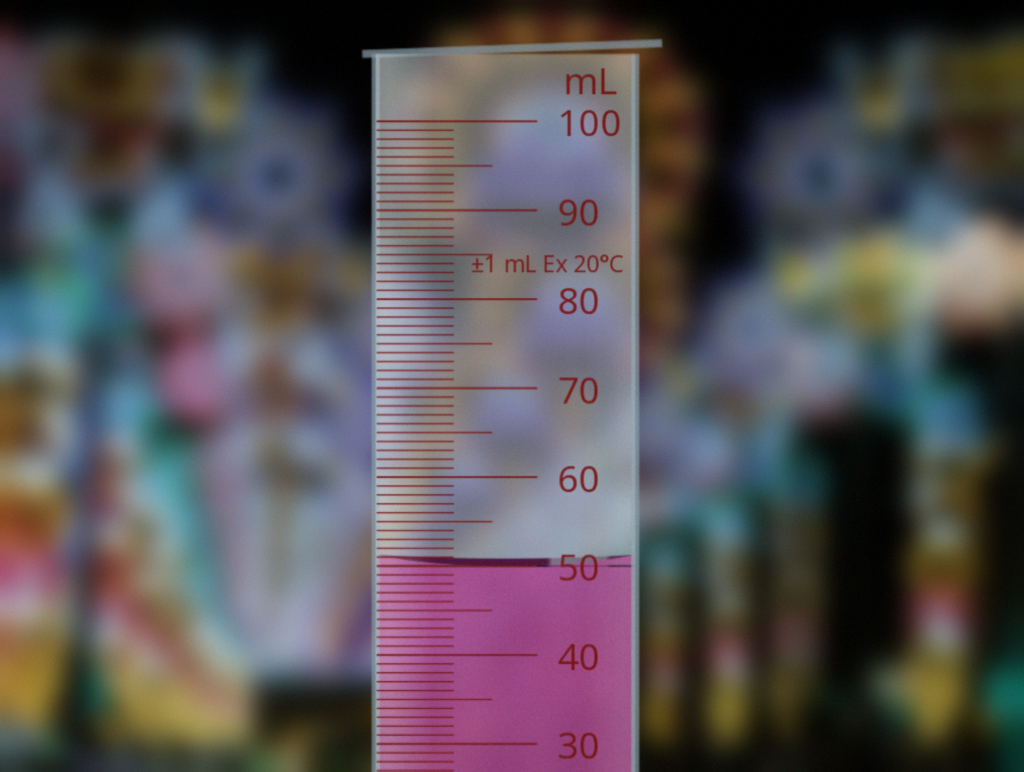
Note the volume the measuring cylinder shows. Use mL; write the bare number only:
50
